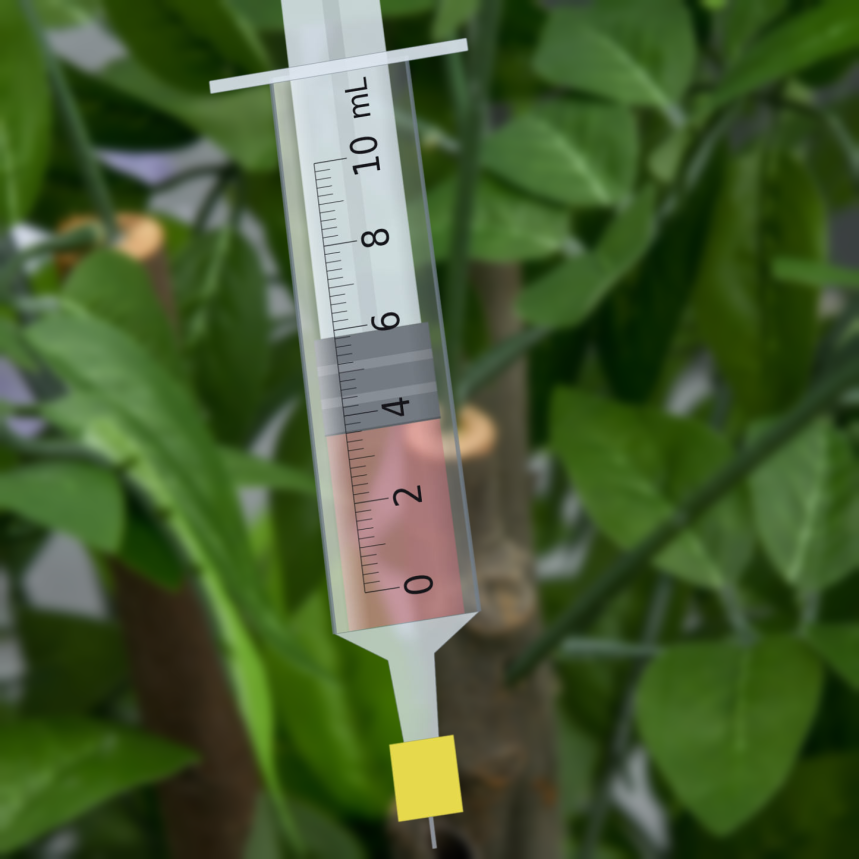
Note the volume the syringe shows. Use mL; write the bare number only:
3.6
